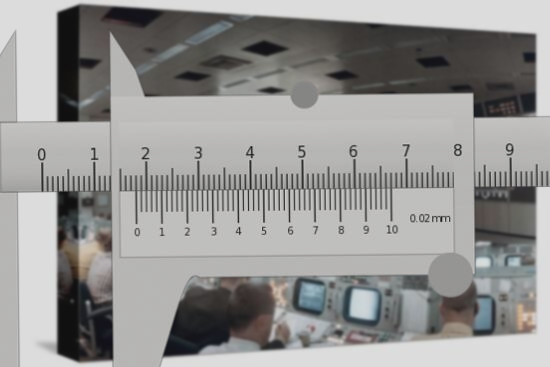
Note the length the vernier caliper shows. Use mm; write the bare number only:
18.0
